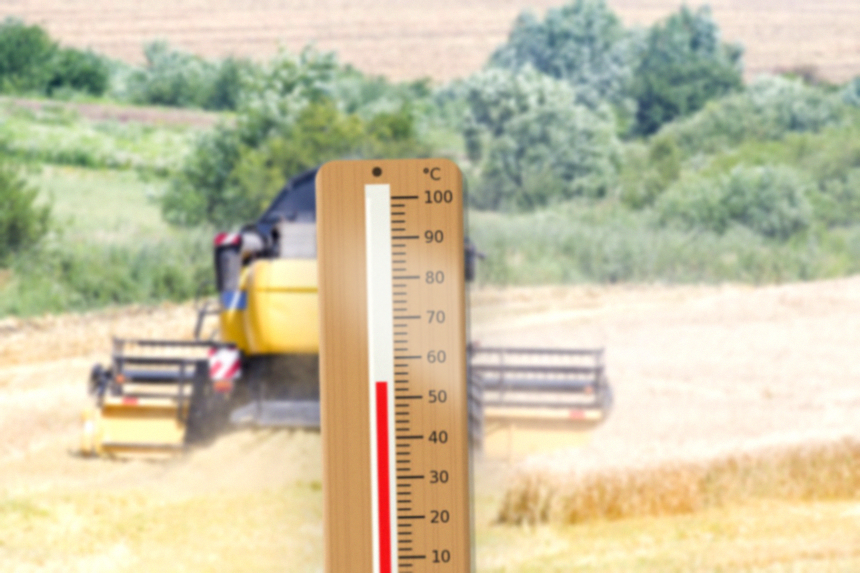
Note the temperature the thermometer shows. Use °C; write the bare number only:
54
